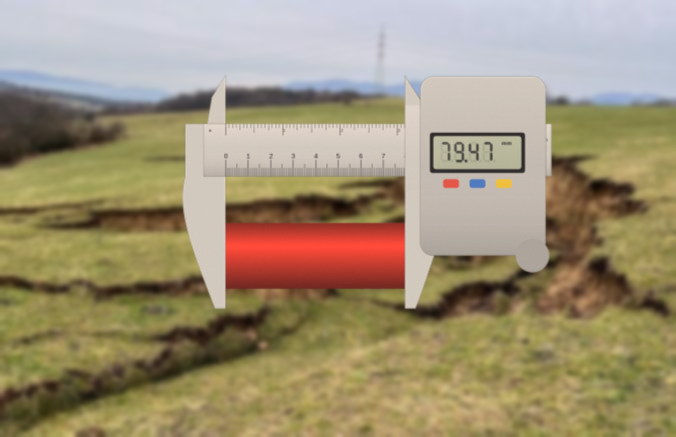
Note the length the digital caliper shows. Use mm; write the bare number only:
79.47
